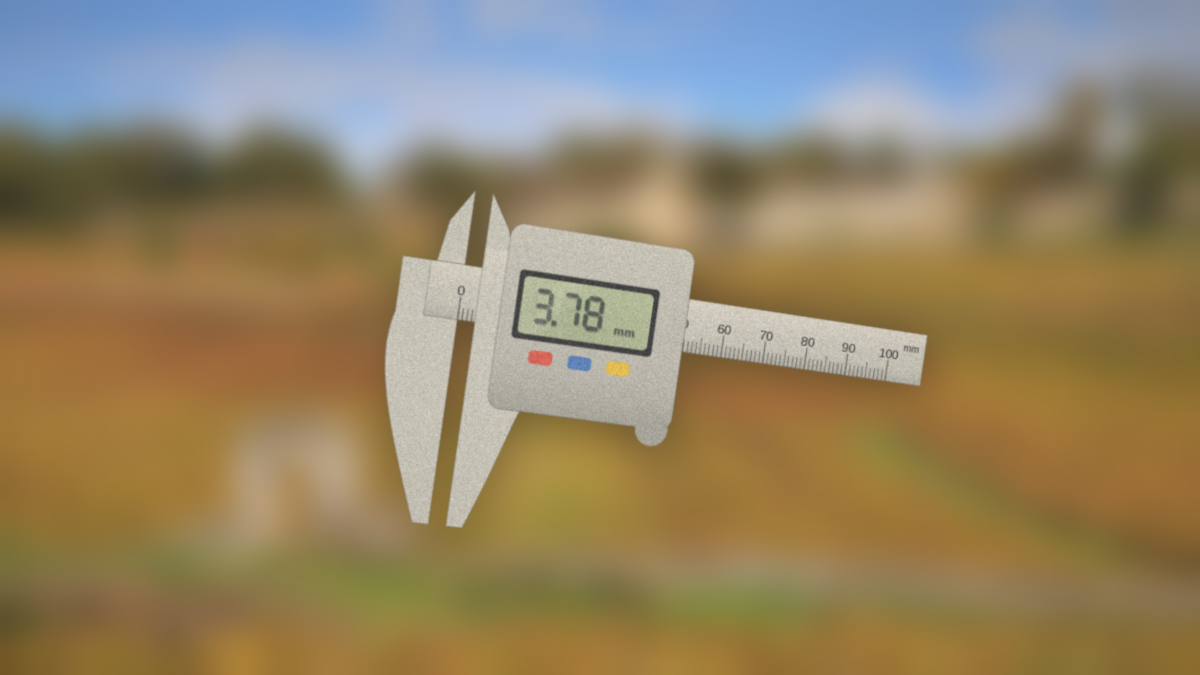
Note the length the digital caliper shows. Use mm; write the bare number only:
3.78
